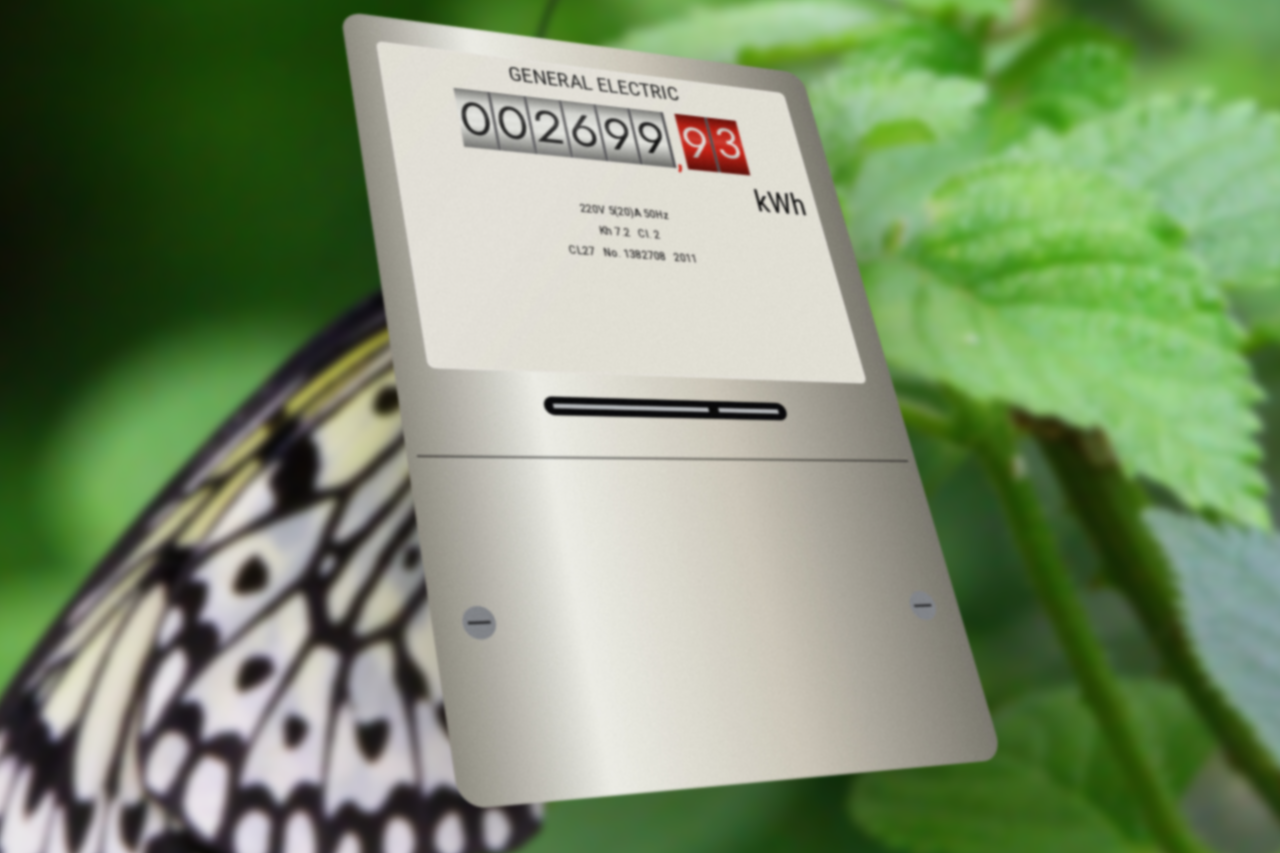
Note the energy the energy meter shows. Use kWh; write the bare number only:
2699.93
